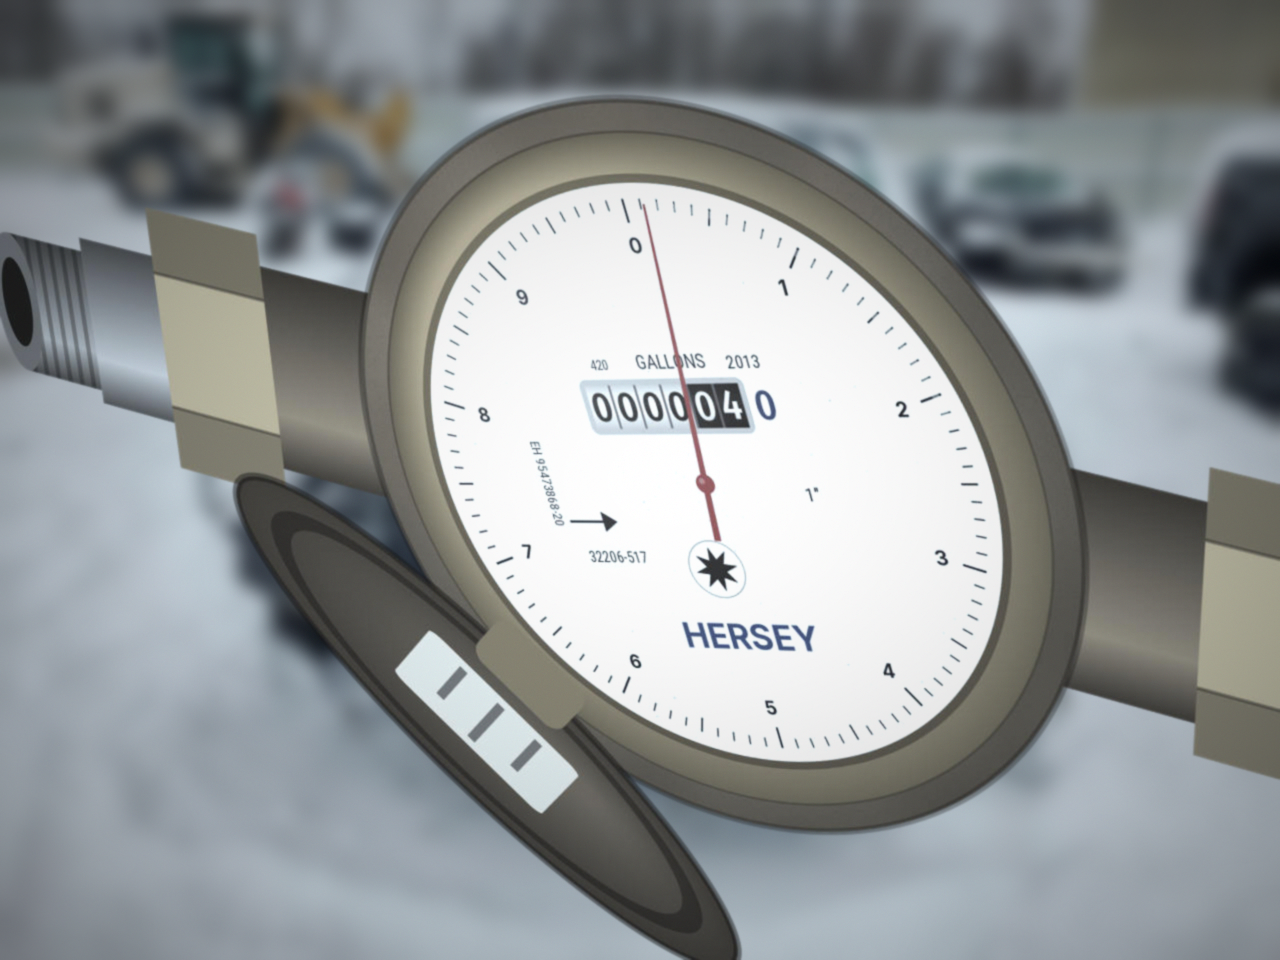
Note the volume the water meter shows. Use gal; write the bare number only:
40.1
